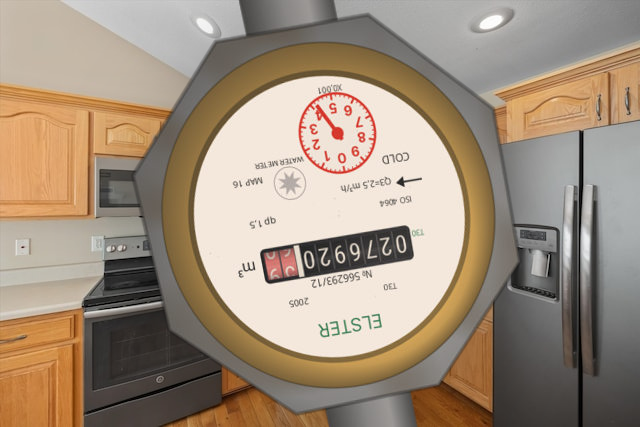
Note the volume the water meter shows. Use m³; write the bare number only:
276920.594
